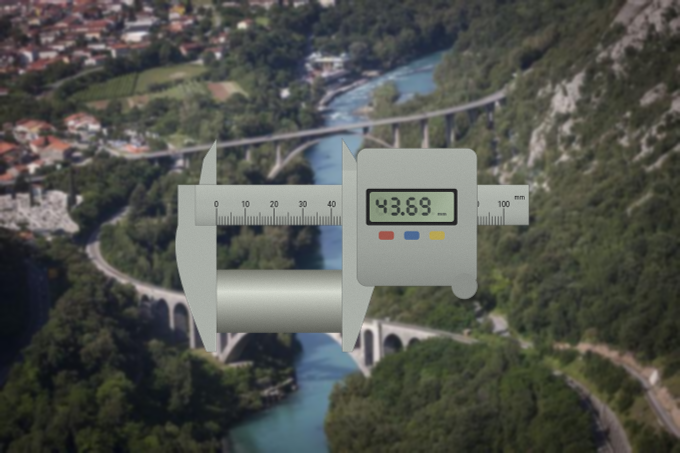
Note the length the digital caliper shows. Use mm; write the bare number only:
43.69
